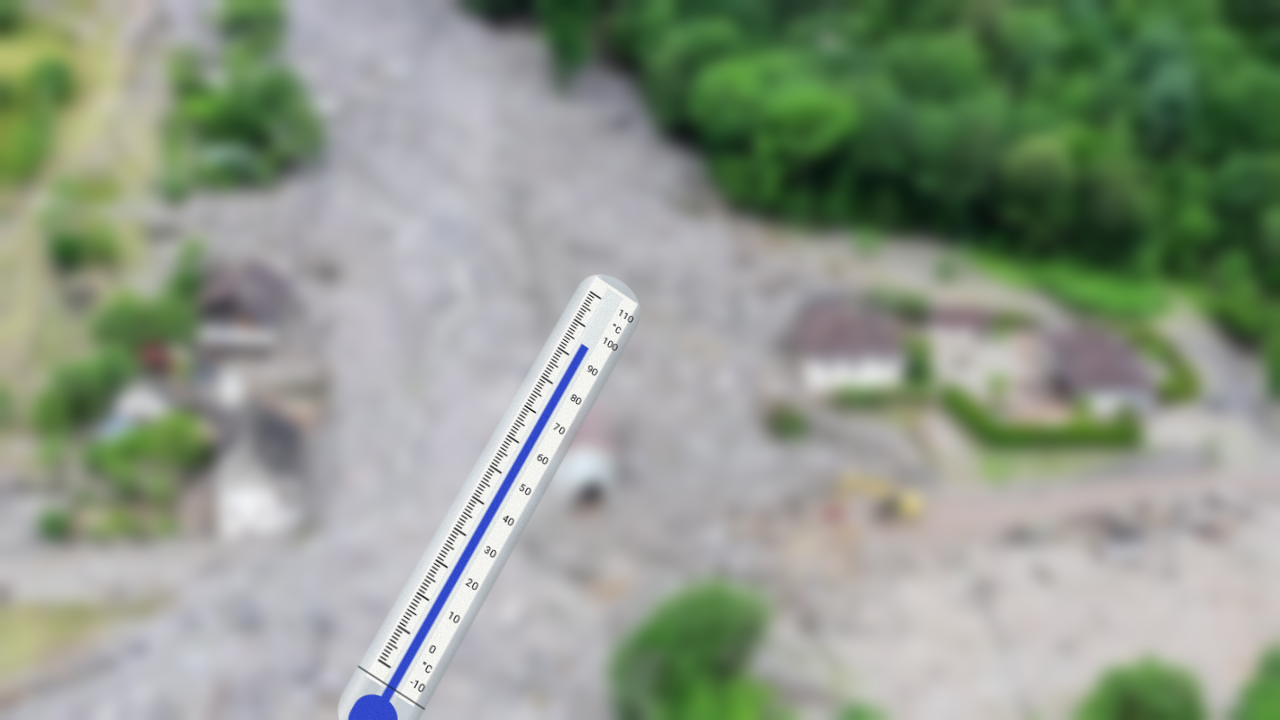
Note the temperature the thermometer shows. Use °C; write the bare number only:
95
